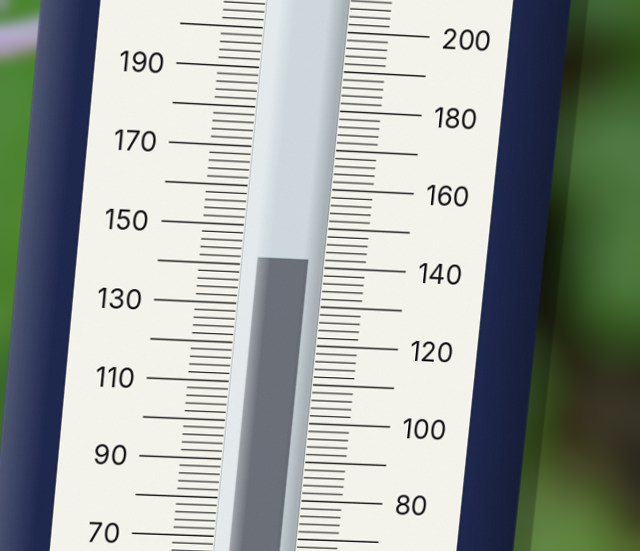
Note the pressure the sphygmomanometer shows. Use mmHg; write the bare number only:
142
